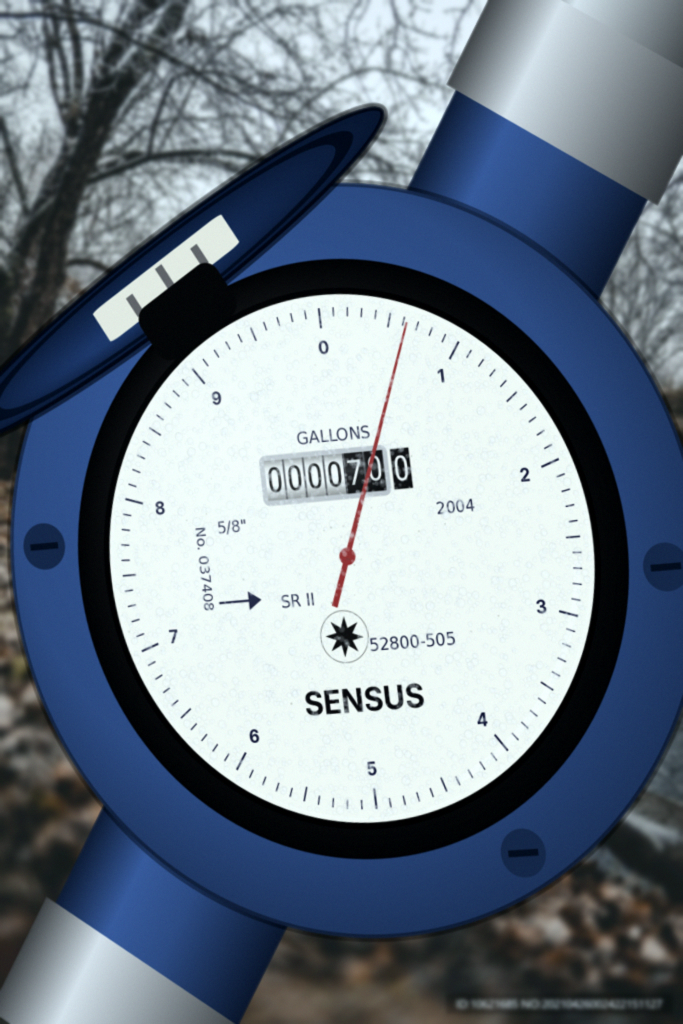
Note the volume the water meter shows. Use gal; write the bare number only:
700.6
